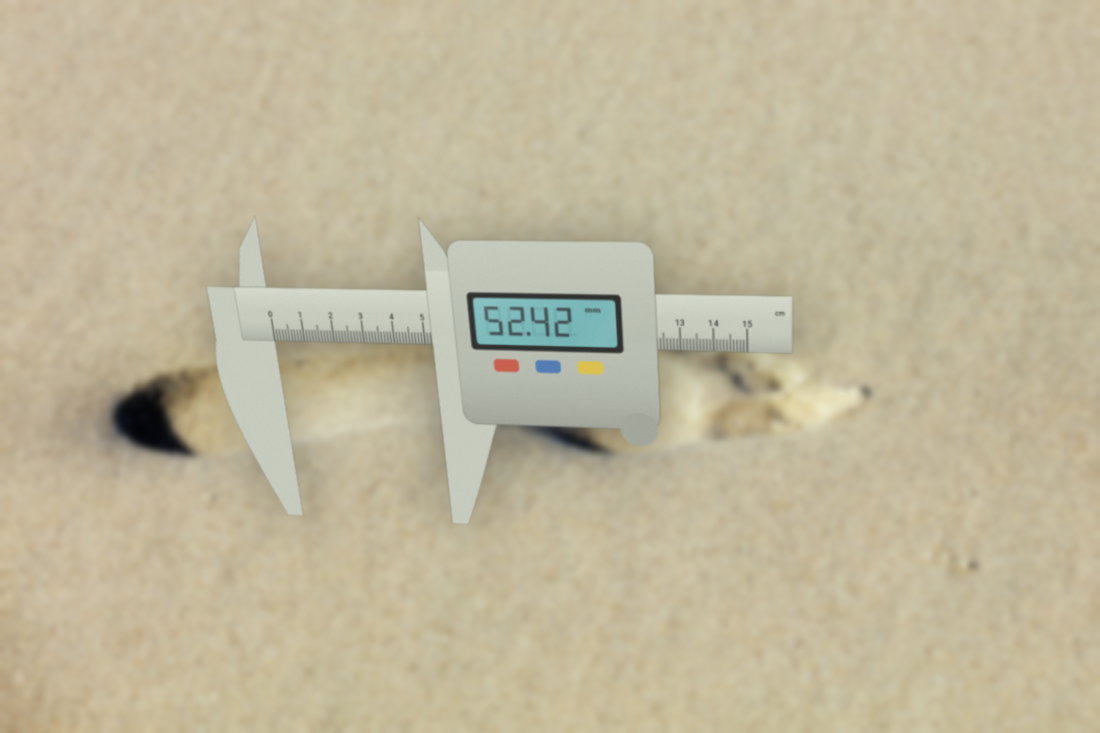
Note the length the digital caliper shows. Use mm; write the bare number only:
52.42
